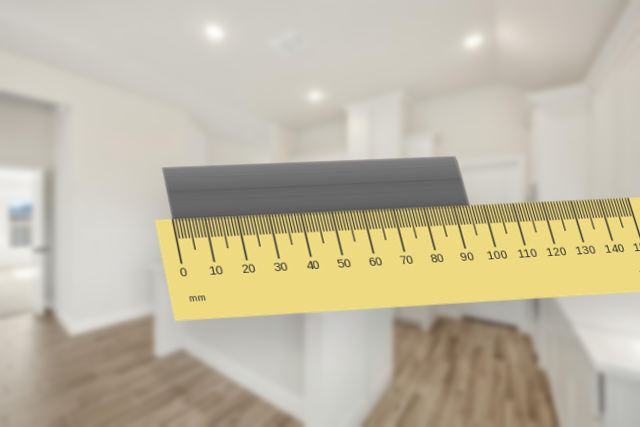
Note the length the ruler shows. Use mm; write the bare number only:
95
